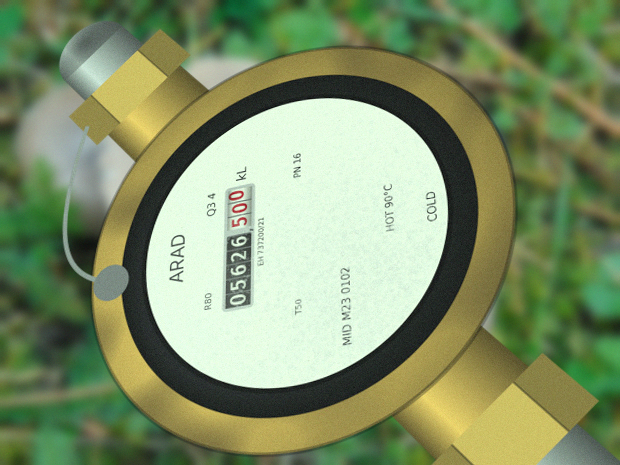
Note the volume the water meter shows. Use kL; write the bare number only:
5626.500
